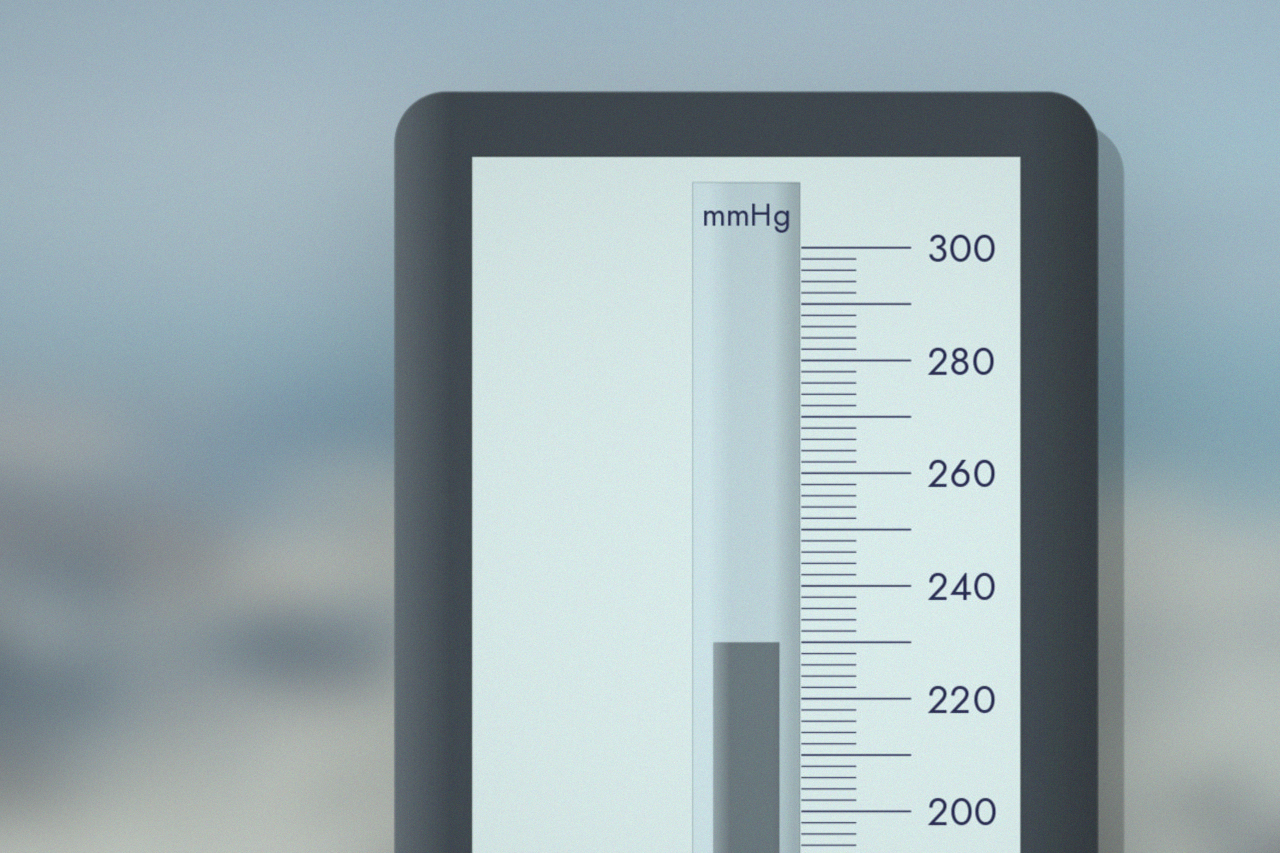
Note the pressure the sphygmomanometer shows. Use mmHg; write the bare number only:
230
